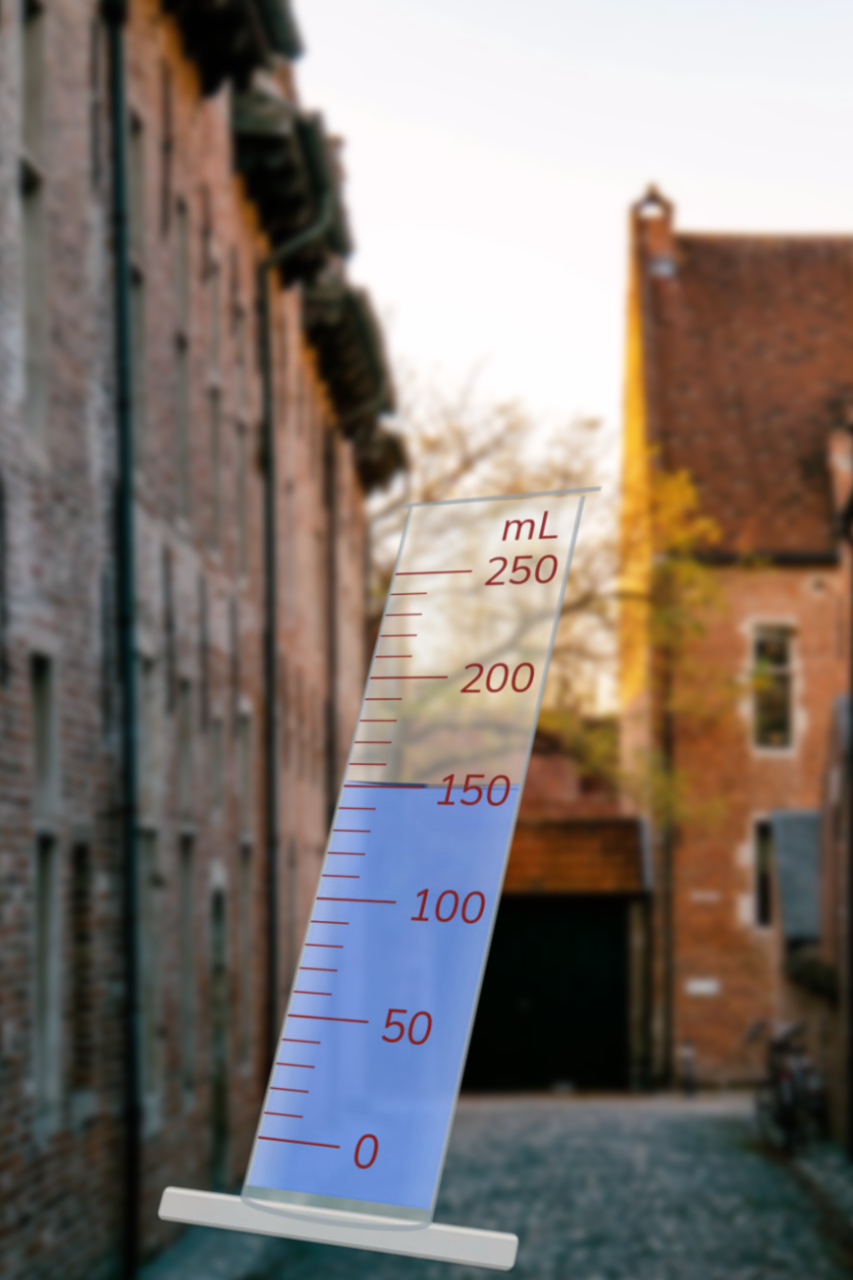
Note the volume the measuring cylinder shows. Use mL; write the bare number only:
150
